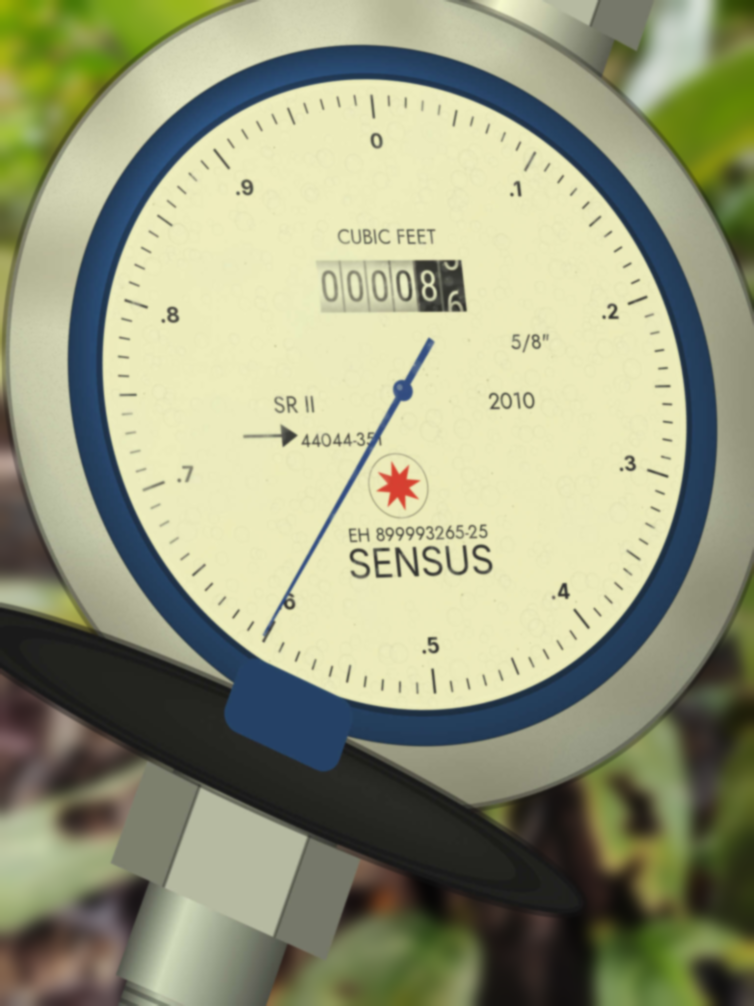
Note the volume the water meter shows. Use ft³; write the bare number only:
85.60
